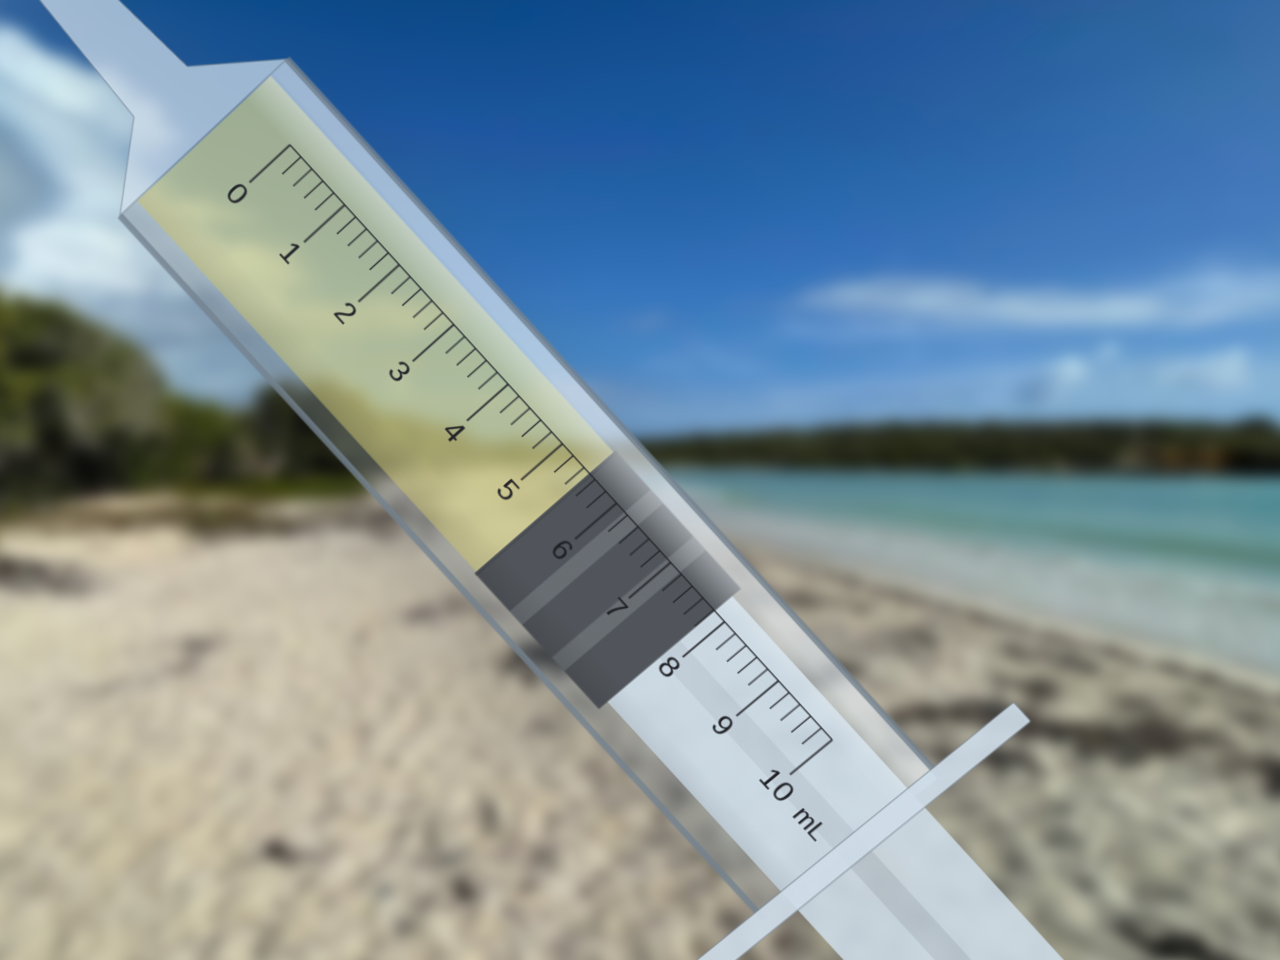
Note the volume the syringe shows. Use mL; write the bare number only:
5.5
